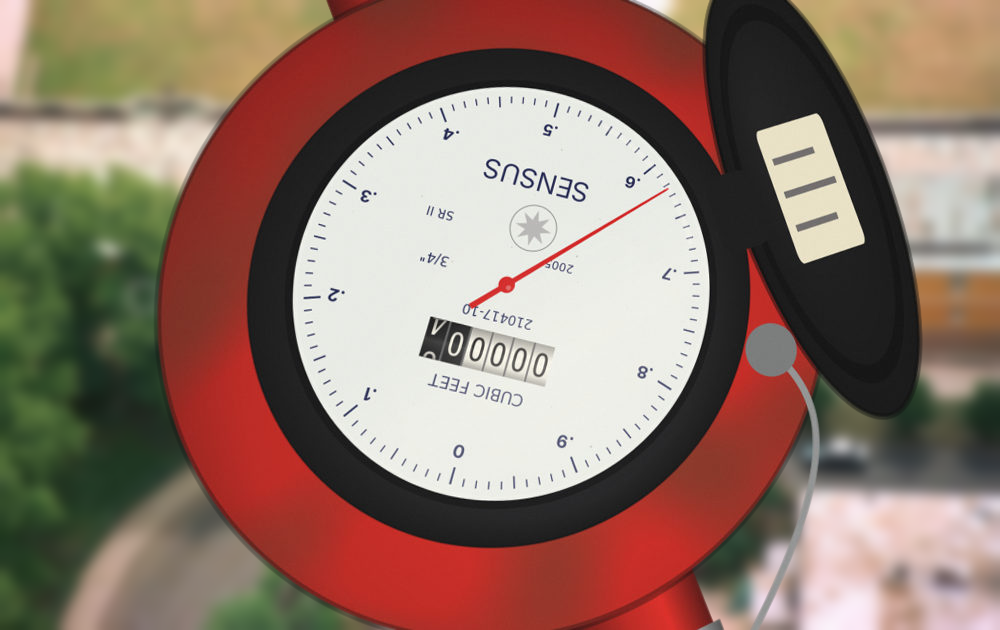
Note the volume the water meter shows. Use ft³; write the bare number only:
3.62
